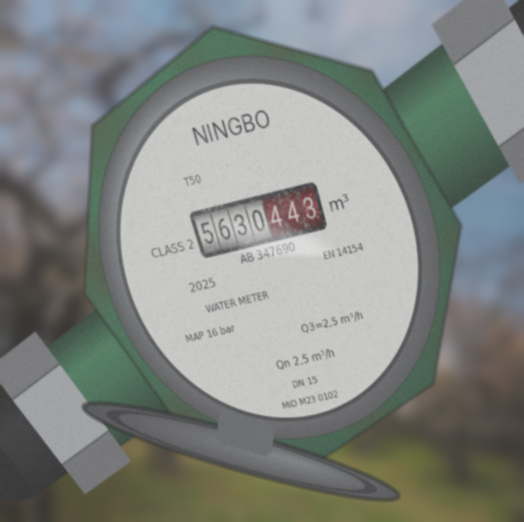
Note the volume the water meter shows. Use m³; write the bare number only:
5630.443
